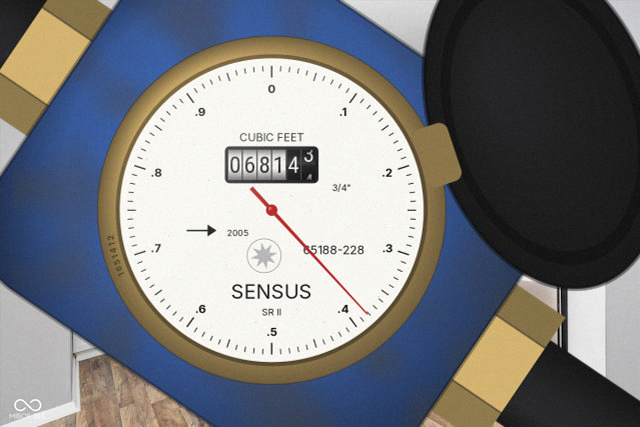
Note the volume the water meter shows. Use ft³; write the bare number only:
68143.38
